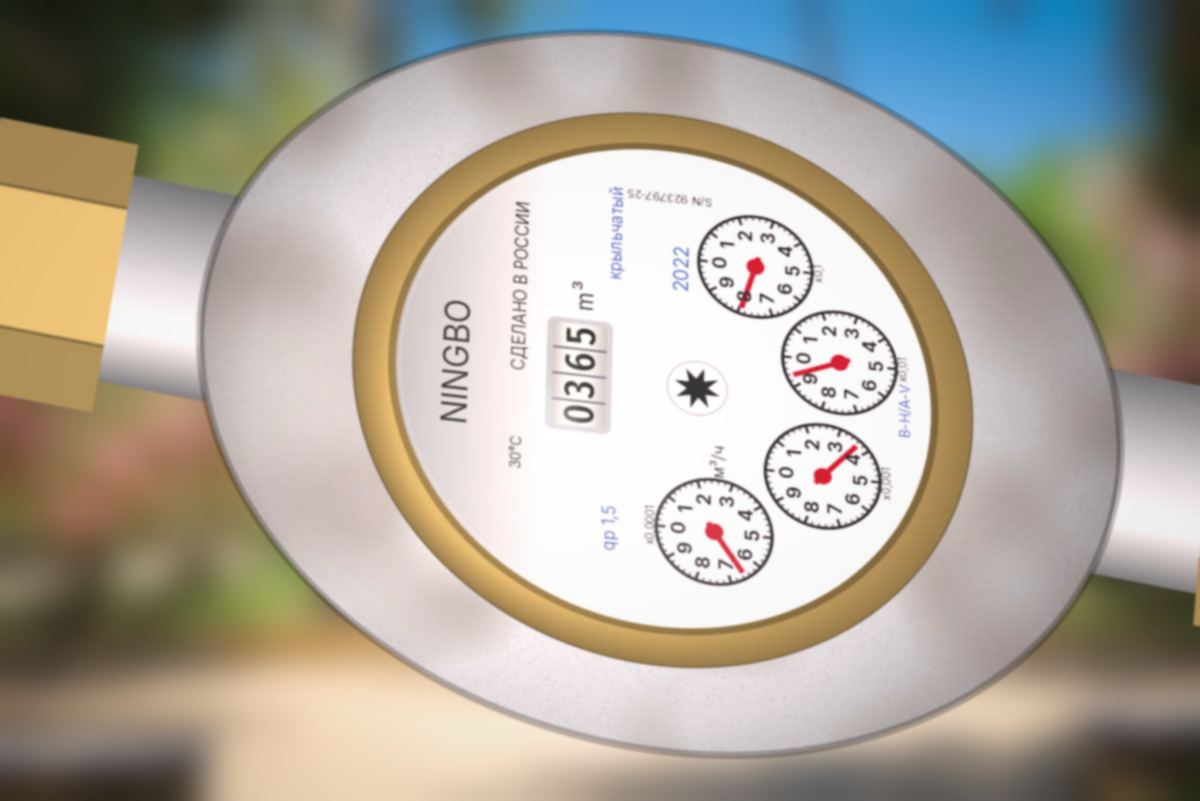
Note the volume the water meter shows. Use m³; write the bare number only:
365.7936
